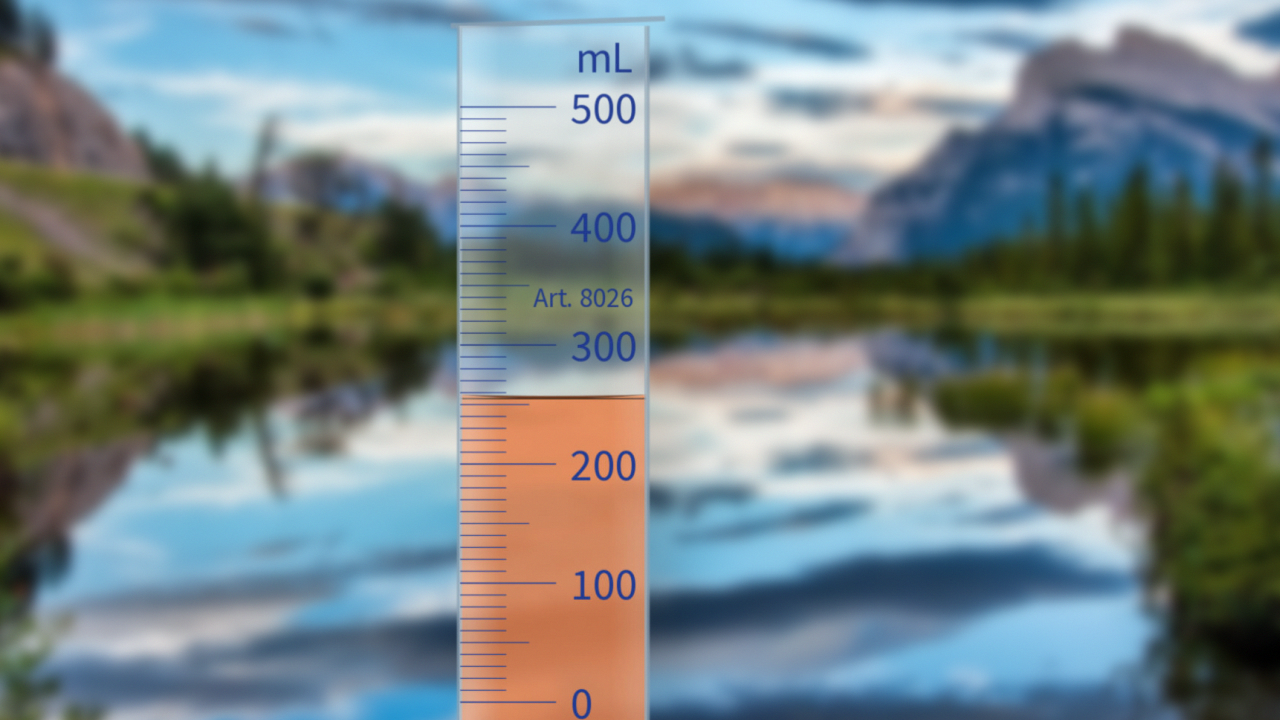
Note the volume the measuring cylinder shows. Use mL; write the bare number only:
255
